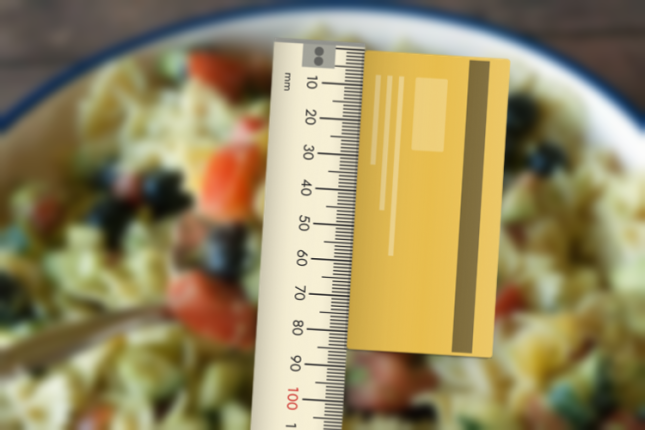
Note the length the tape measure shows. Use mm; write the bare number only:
85
